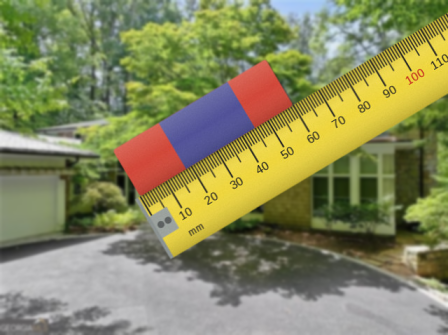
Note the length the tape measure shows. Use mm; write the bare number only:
60
